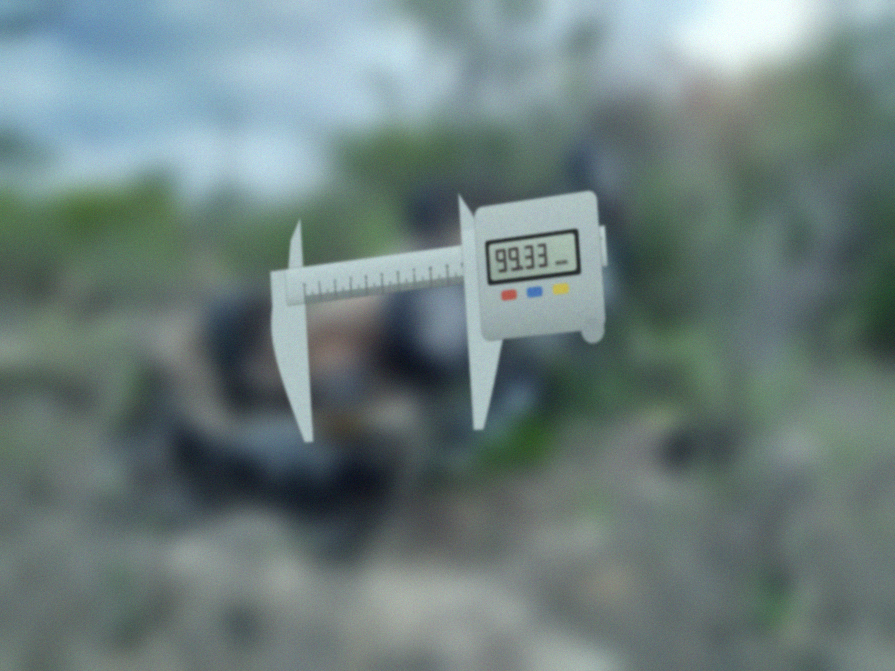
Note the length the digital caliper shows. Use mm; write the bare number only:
99.33
